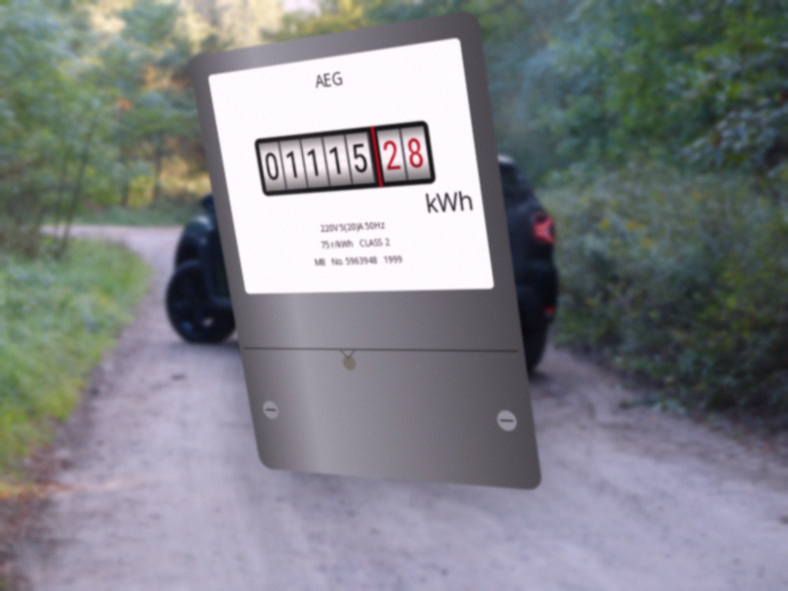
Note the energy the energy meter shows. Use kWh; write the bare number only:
1115.28
